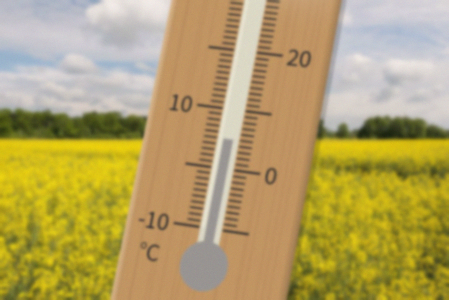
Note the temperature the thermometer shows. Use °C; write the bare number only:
5
